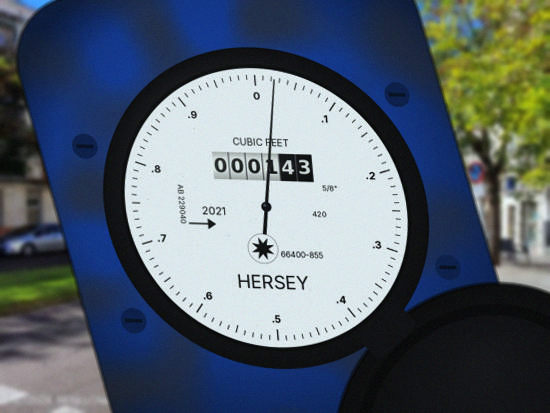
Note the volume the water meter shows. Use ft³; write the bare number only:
143.02
